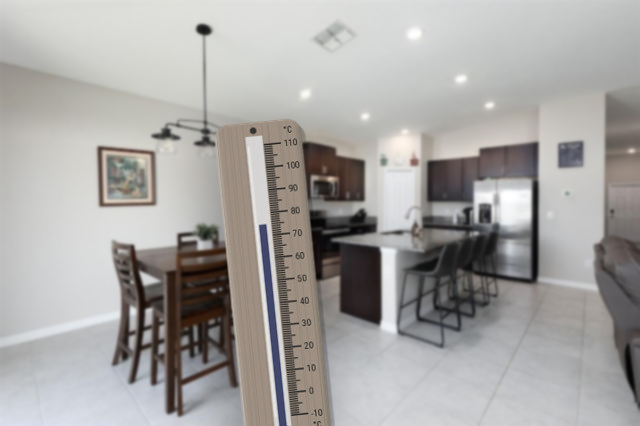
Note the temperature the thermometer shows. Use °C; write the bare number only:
75
